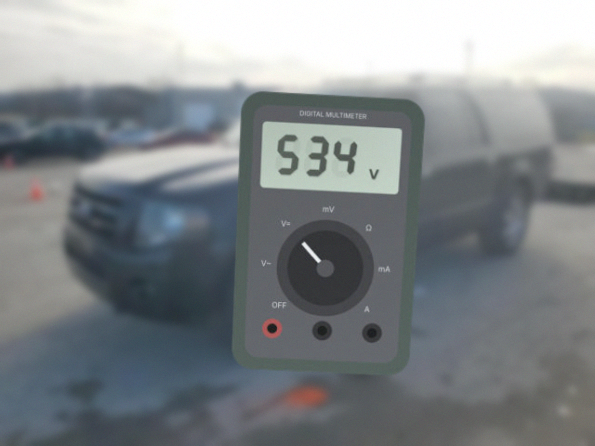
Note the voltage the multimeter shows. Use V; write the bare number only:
534
